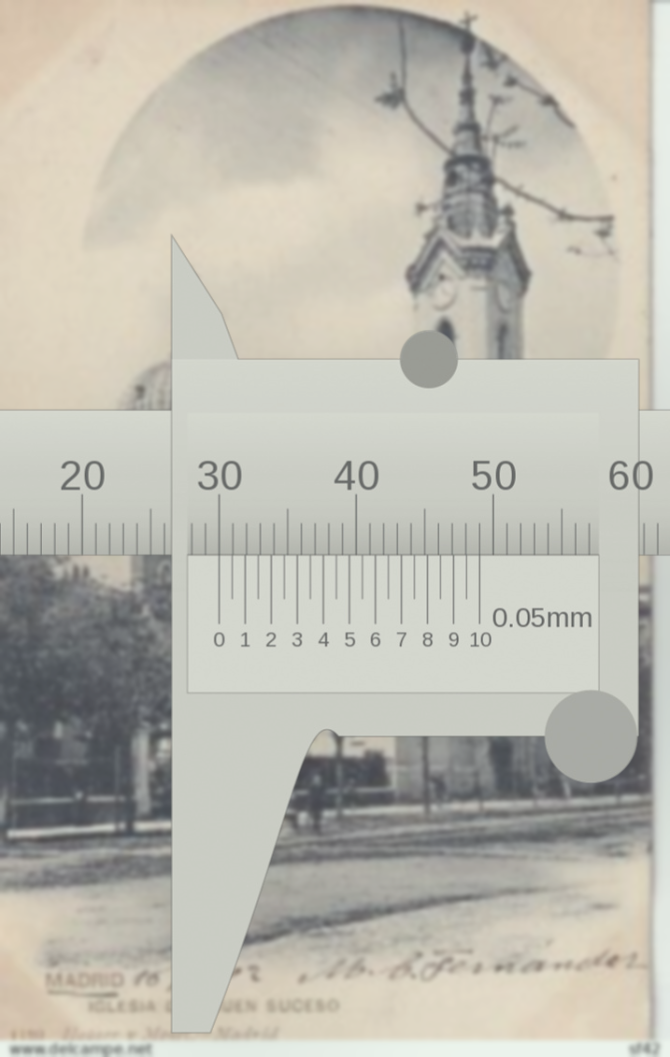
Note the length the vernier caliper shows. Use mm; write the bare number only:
30.0
